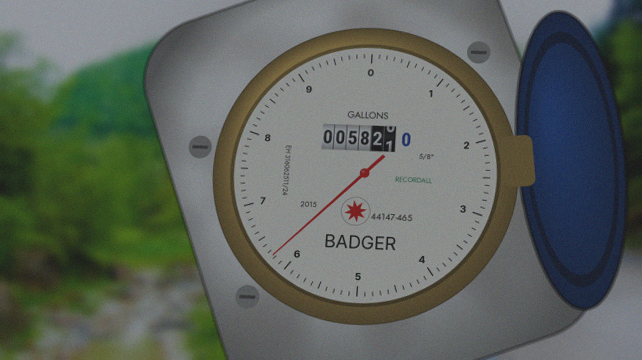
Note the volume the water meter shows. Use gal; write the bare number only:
58206.2
